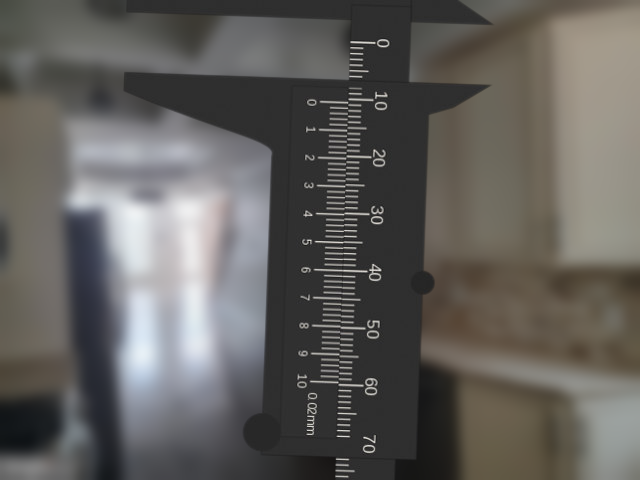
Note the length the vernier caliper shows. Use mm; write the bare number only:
10.6
